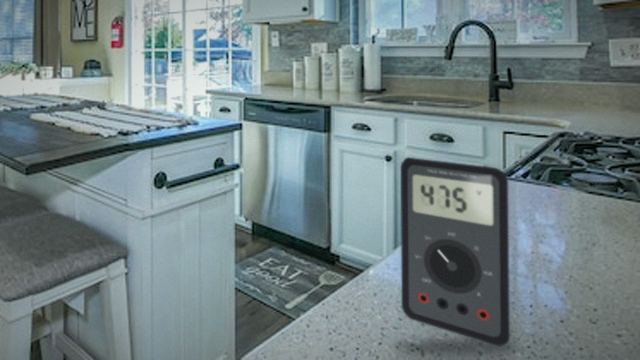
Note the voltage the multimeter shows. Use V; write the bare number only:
475
